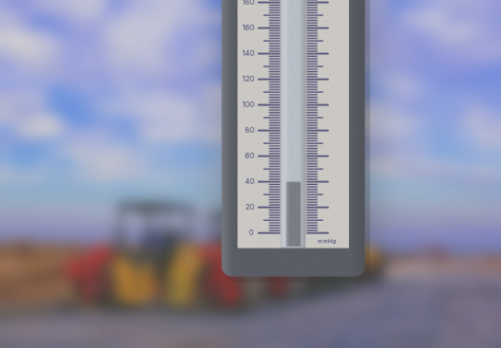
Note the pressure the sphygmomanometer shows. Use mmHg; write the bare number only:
40
